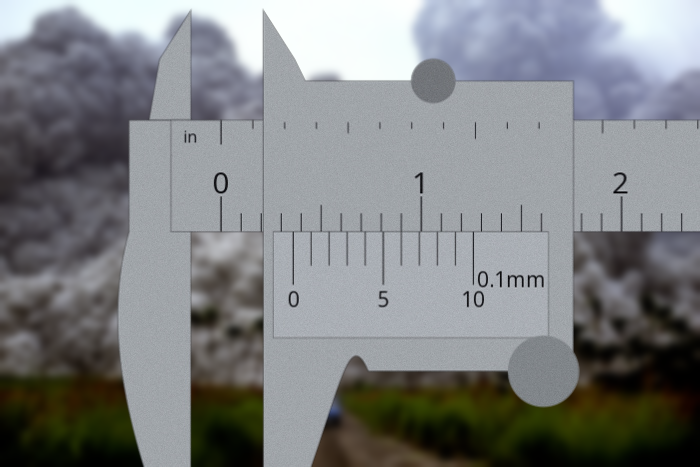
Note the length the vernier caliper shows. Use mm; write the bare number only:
3.6
